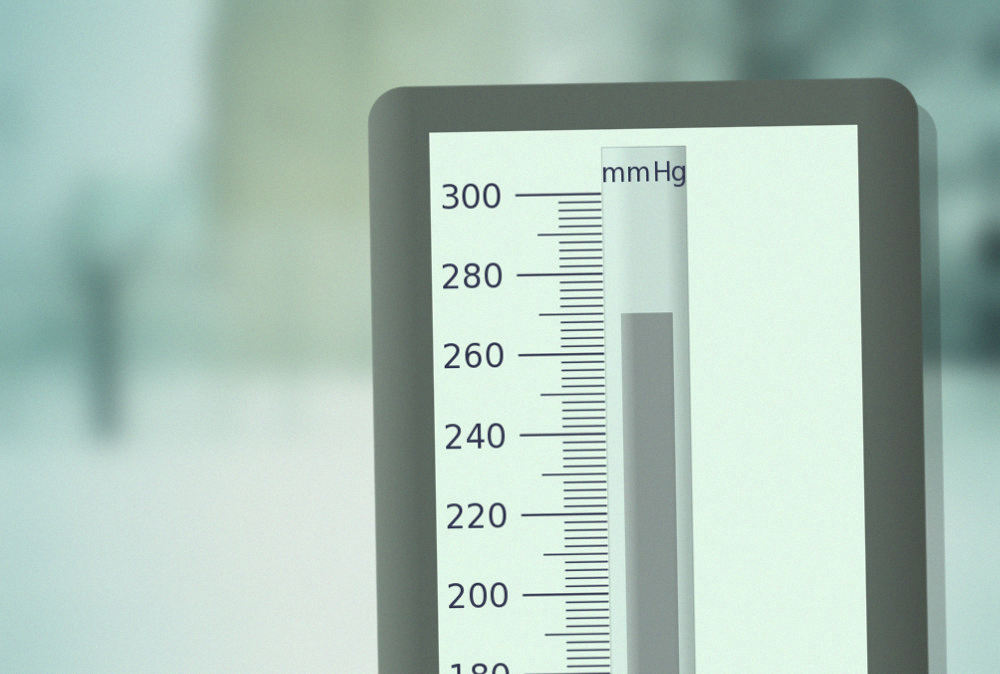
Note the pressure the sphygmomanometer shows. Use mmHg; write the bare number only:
270
